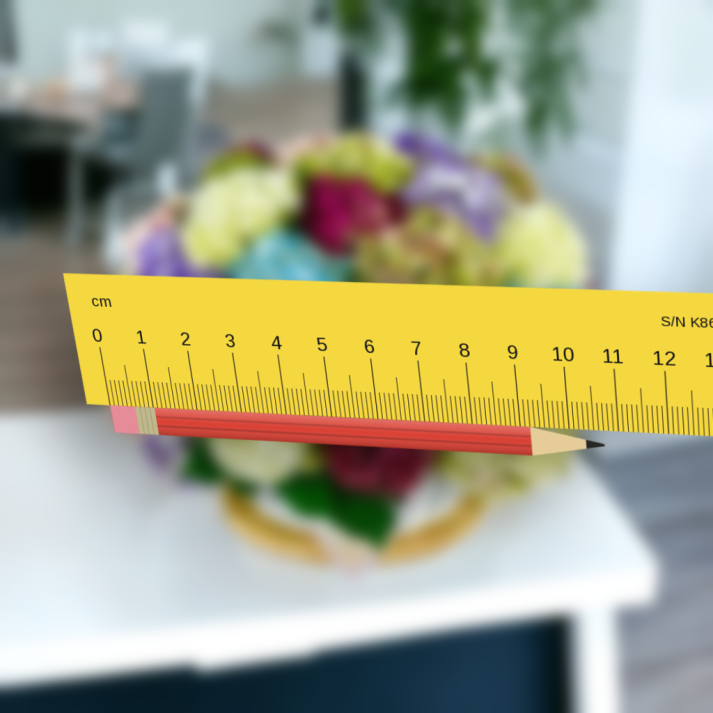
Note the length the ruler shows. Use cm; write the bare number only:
10.7
